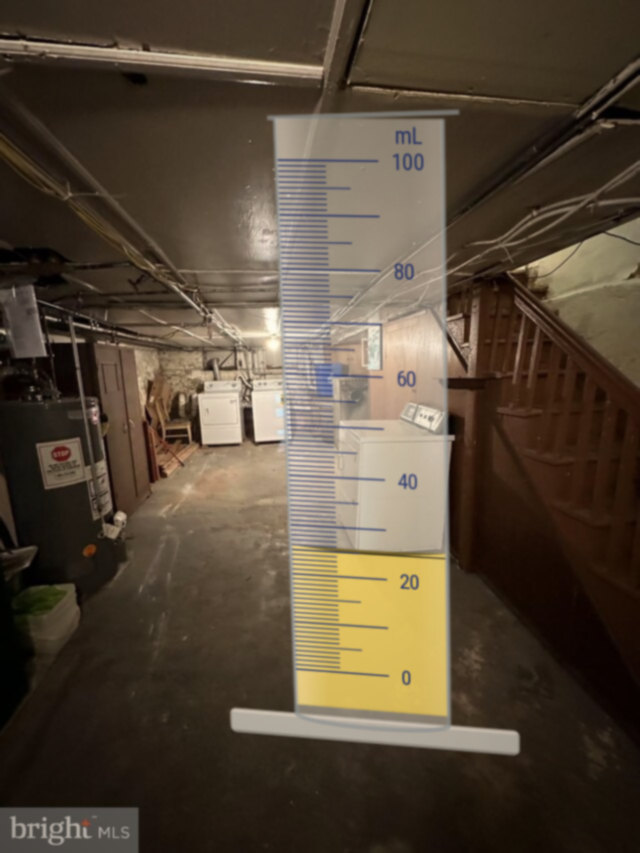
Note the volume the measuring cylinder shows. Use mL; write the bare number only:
25
